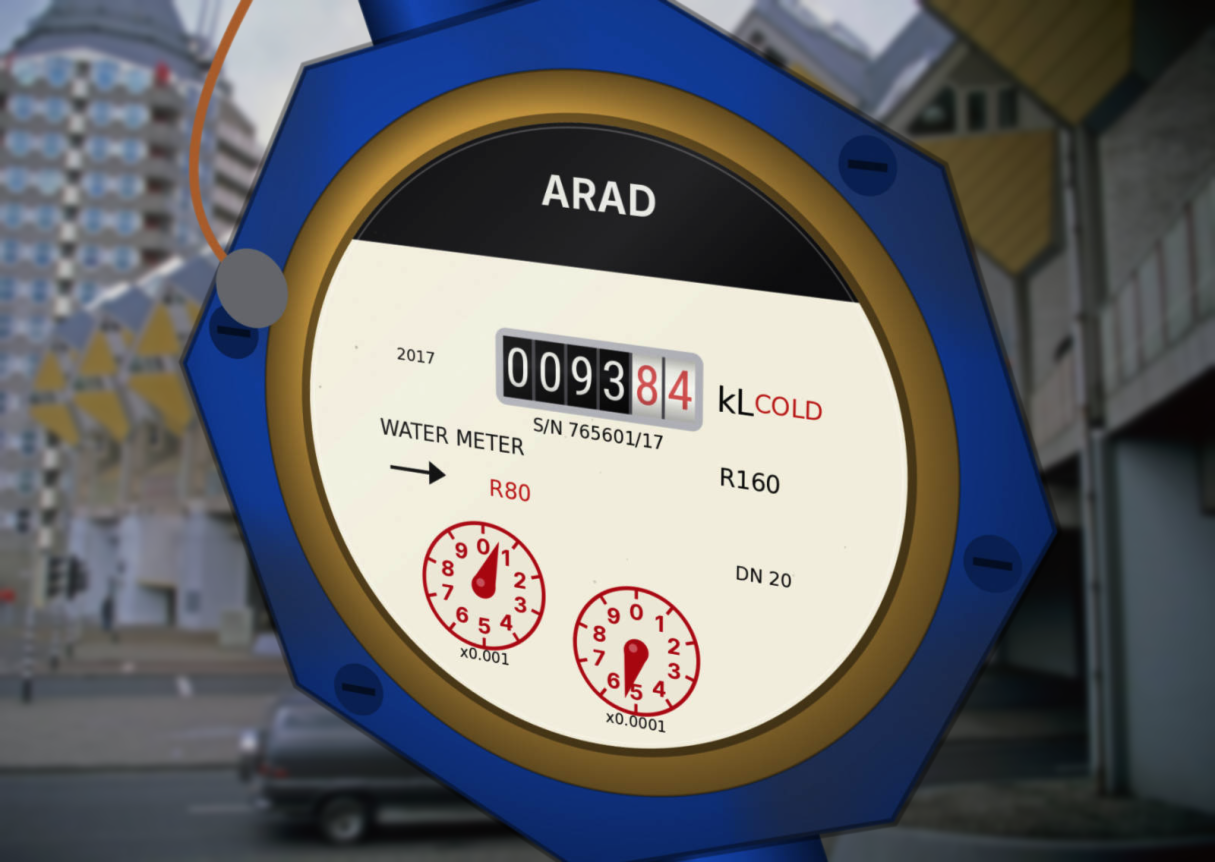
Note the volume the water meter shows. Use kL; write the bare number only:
93.8405
